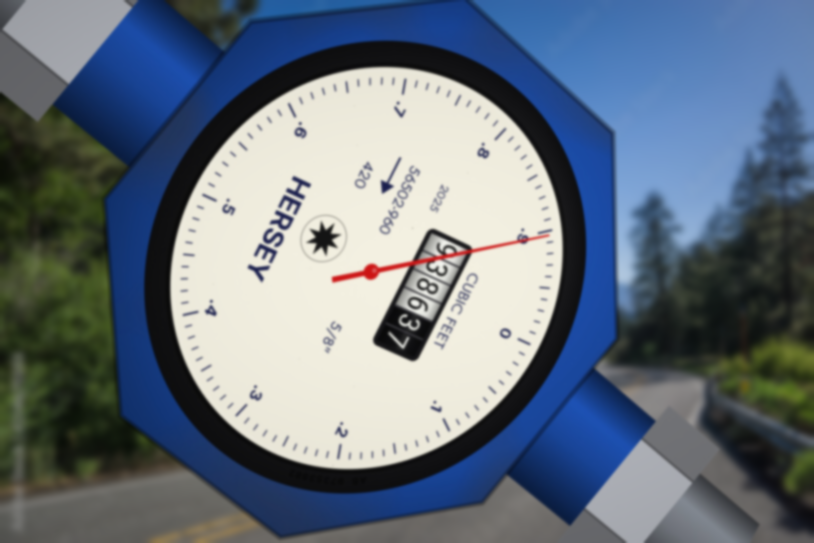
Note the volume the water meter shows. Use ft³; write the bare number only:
938636.90
